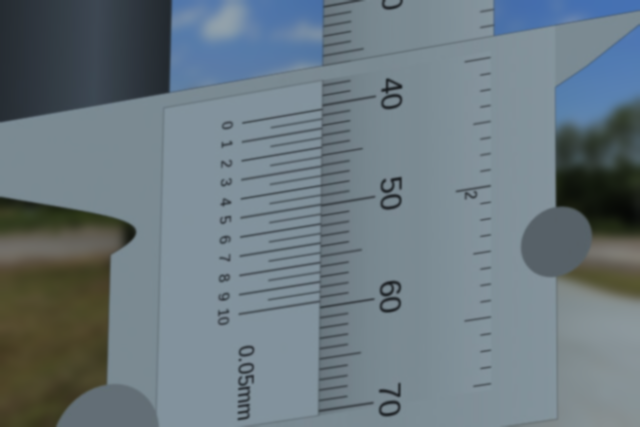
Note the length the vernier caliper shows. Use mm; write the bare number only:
40.4
